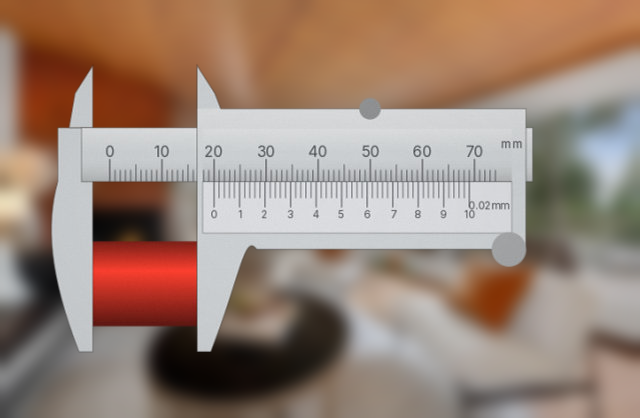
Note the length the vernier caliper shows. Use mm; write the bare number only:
20.0
